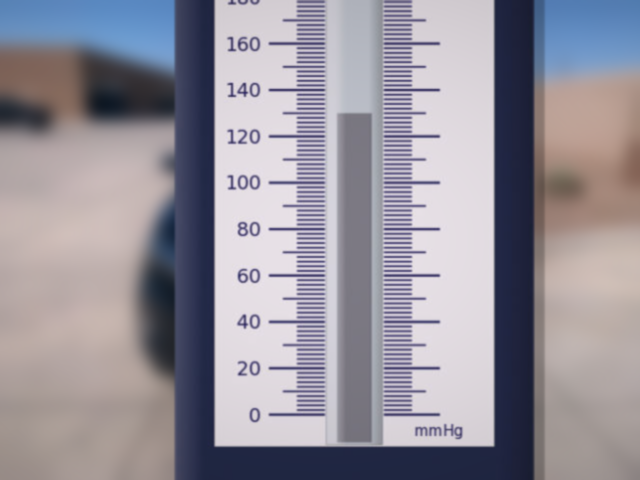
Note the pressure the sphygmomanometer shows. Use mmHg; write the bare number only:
130
